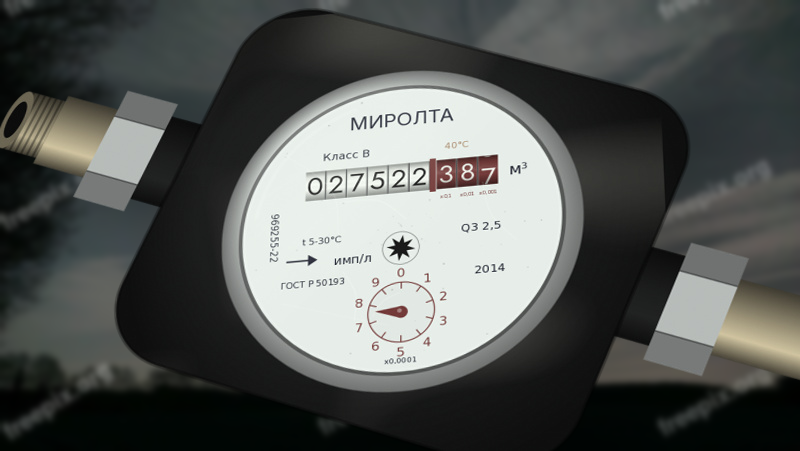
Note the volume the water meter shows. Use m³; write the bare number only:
27522.3867
